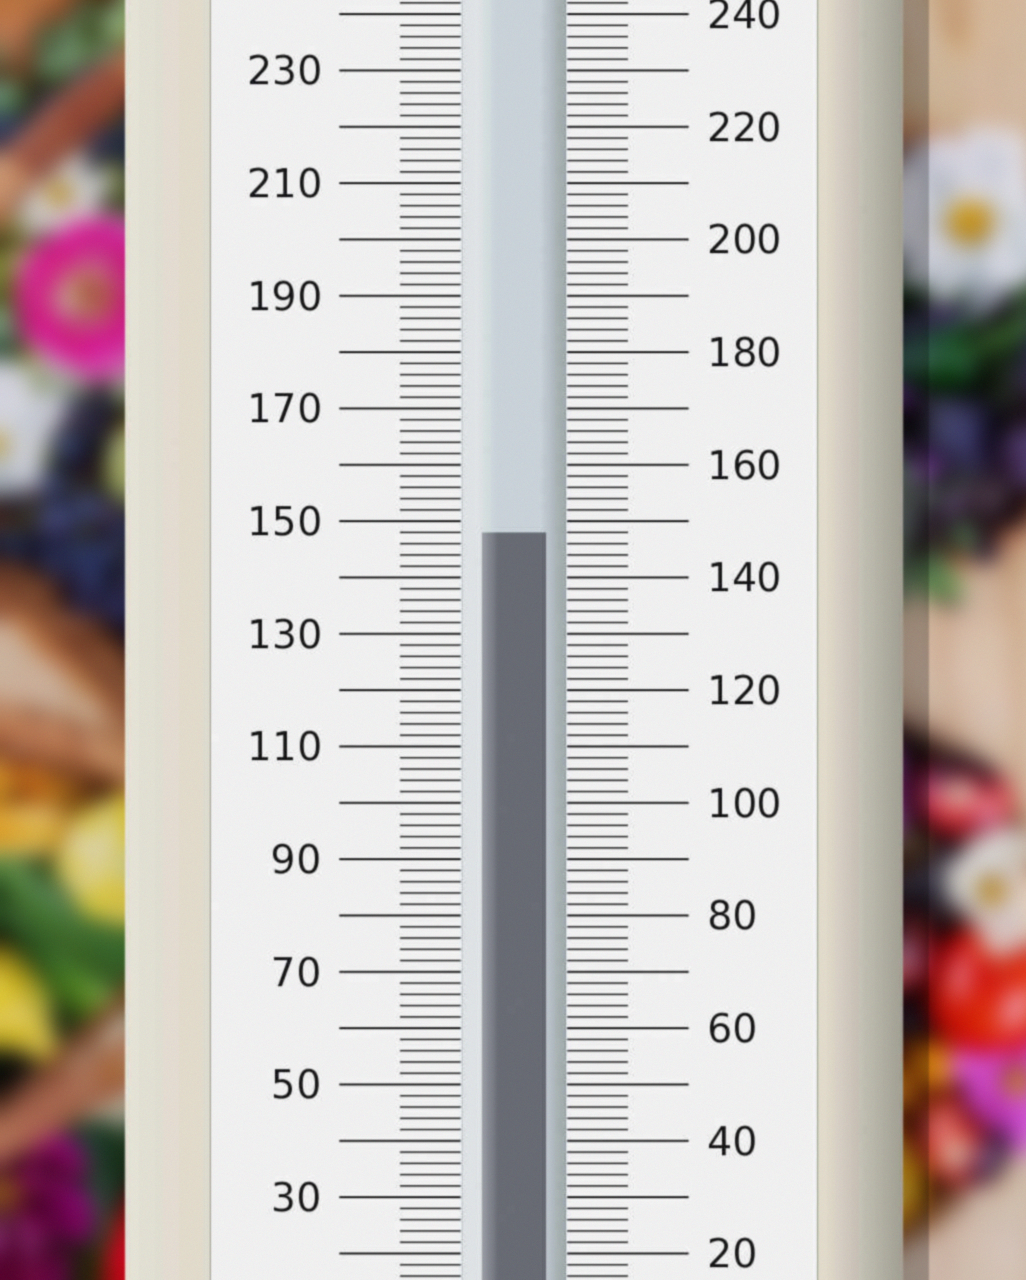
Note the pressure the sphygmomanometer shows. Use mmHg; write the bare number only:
148
